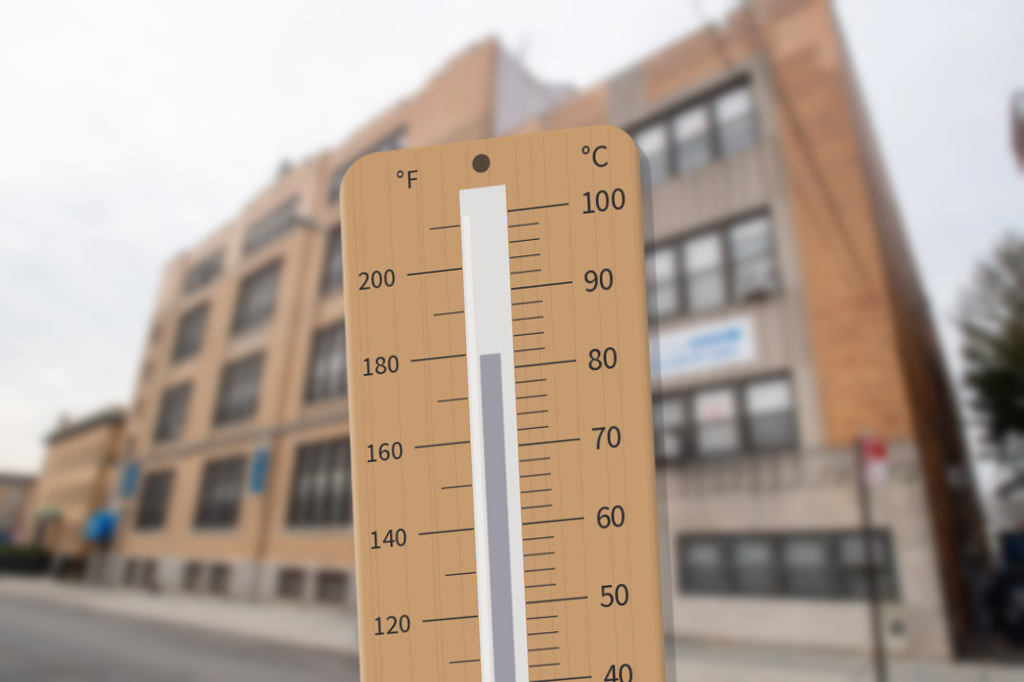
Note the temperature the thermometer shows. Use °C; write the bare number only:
82
